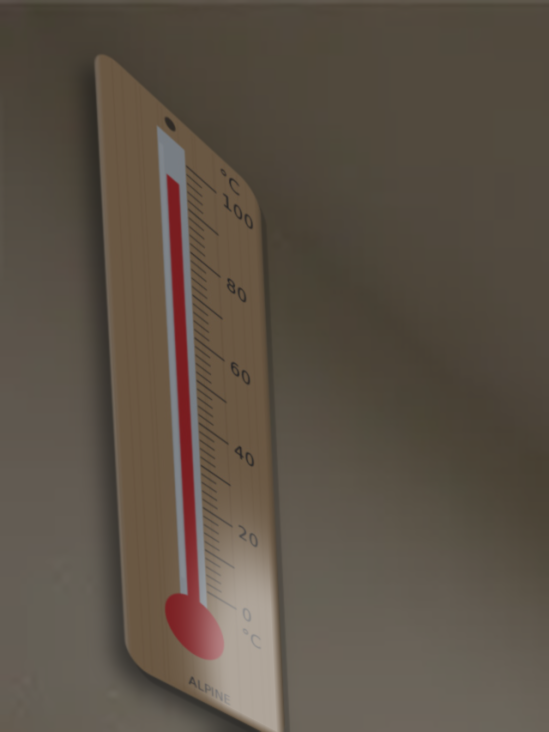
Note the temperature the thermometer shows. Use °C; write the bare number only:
94
